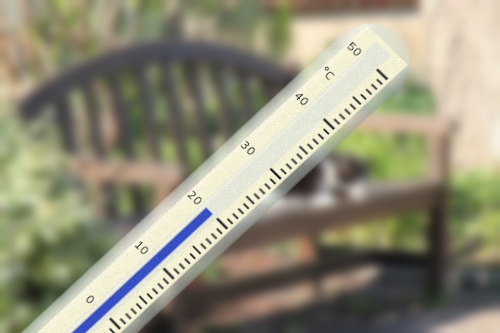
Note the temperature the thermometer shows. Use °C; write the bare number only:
20
